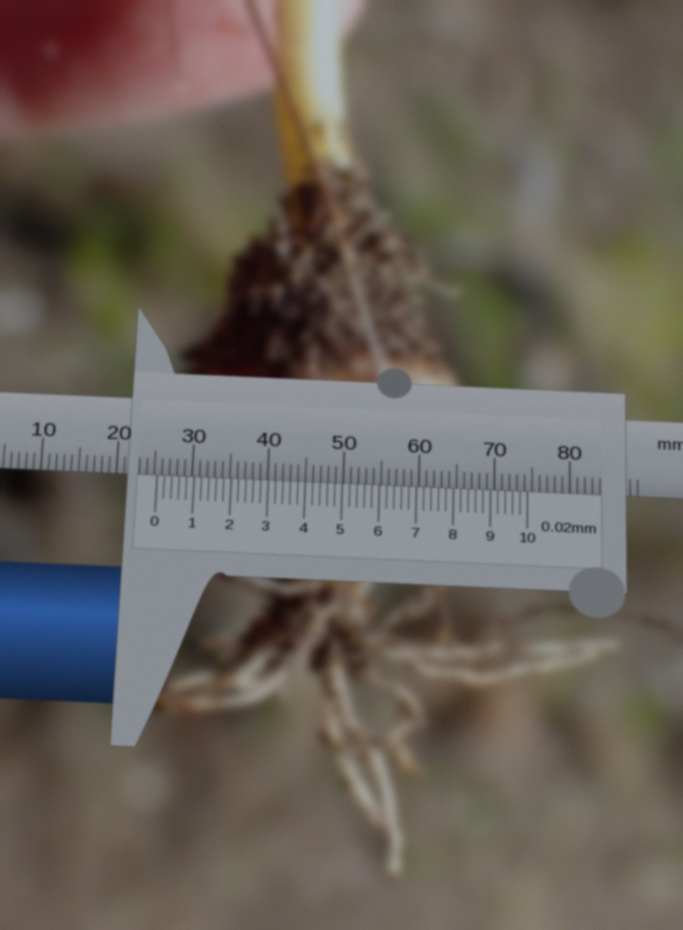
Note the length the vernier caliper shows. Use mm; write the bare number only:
25.4
